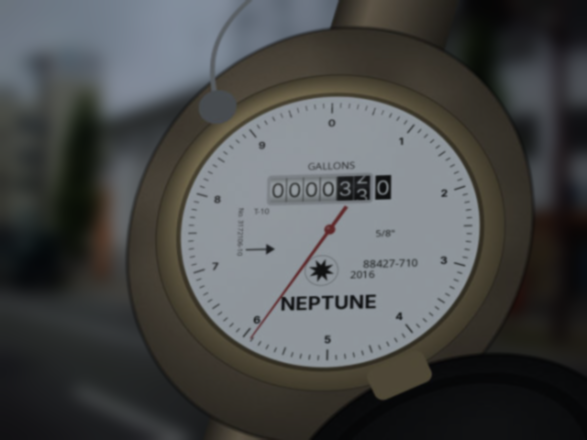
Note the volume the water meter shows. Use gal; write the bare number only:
325.9
